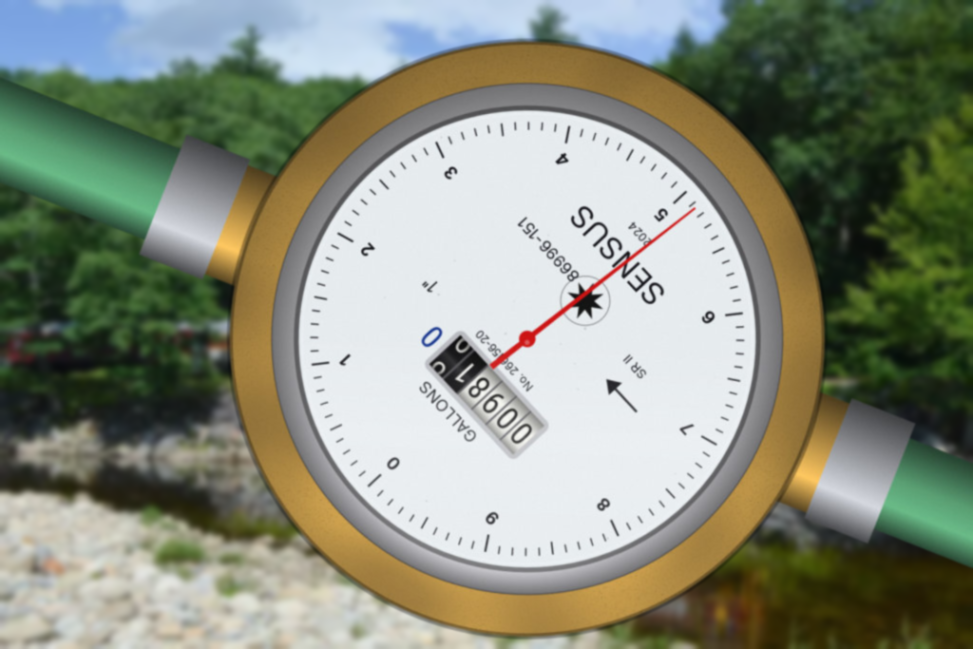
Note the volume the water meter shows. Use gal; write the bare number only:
98185.1
